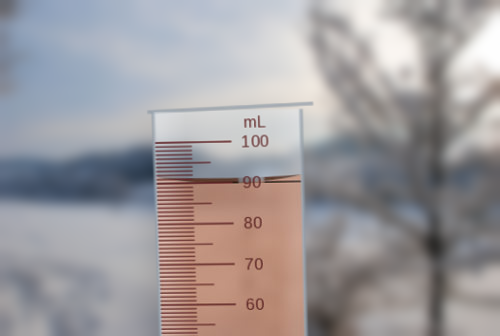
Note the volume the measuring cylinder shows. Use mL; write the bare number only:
90
